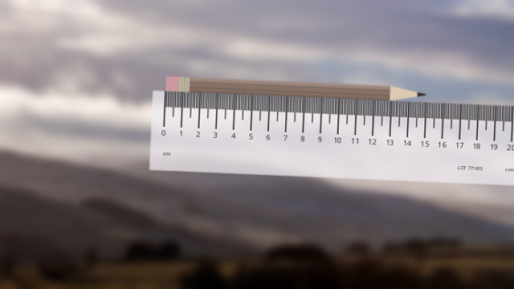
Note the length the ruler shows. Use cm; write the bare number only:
15
